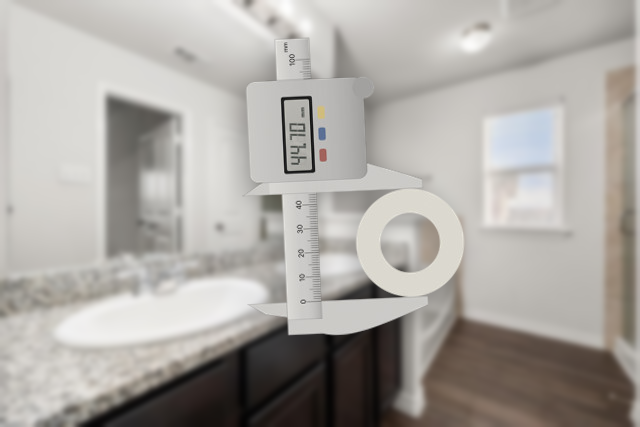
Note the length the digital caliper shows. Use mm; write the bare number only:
44.70
